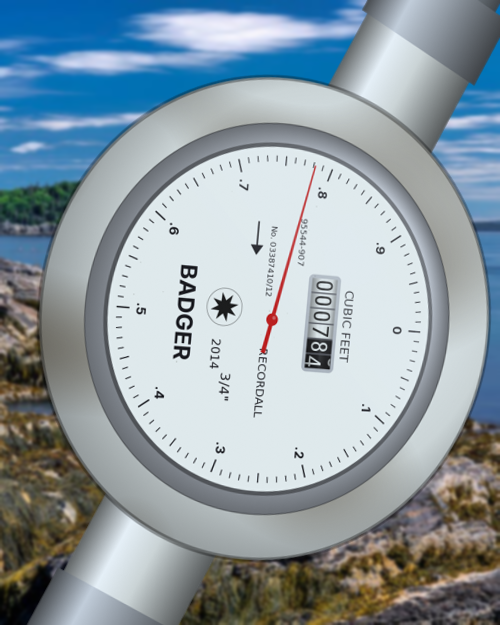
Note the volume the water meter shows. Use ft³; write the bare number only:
783.78
